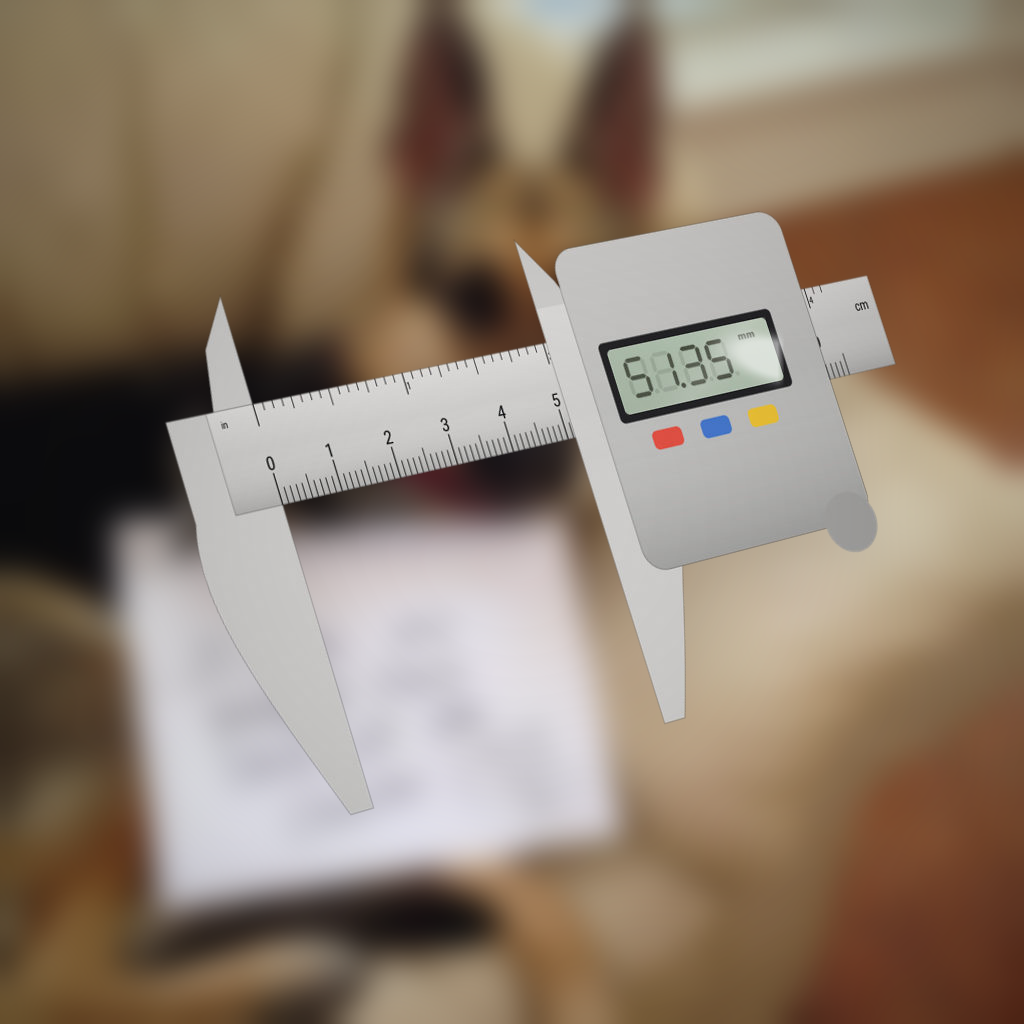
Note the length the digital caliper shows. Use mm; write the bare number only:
51.35
